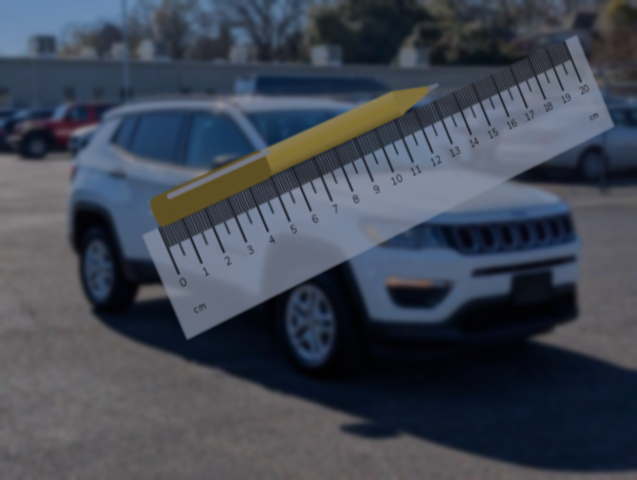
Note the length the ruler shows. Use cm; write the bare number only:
13.5
